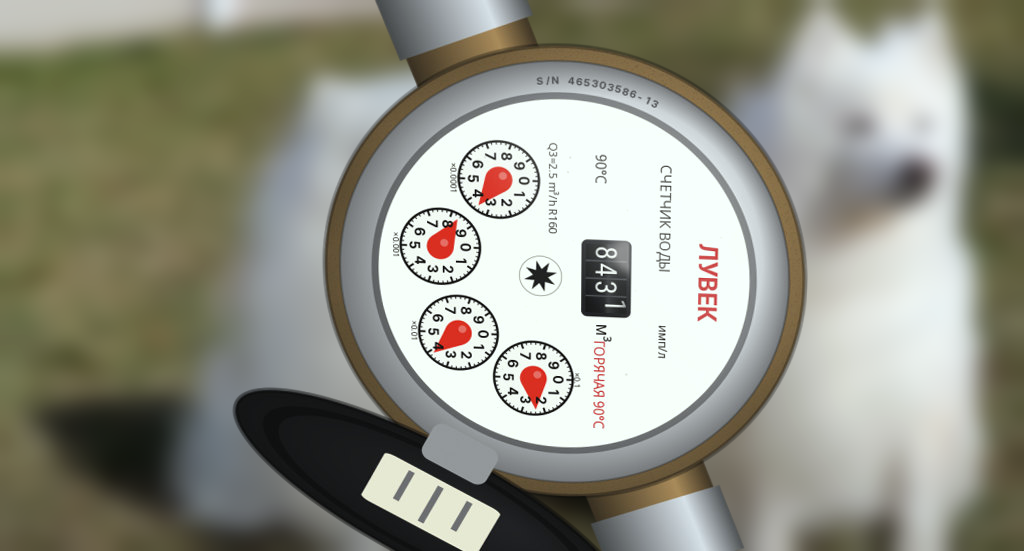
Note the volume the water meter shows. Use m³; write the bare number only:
8431.2383
